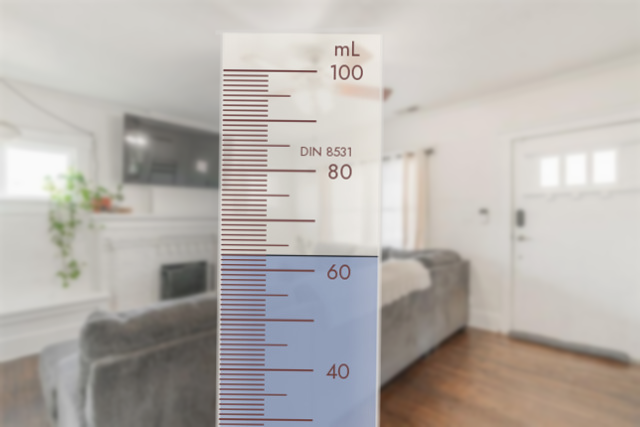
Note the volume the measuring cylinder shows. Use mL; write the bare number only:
63
